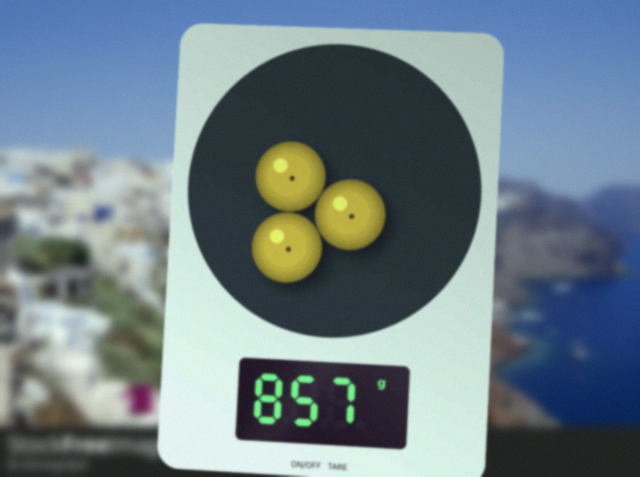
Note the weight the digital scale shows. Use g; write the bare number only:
857
